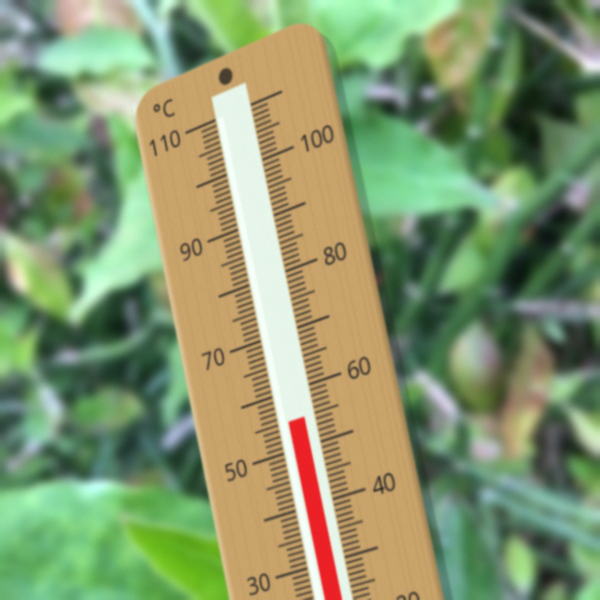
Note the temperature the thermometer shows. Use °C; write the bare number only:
55
